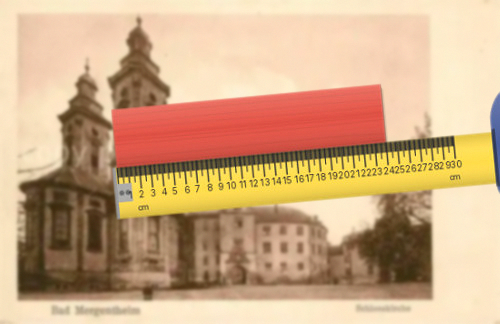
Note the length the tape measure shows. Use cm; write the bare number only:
24
